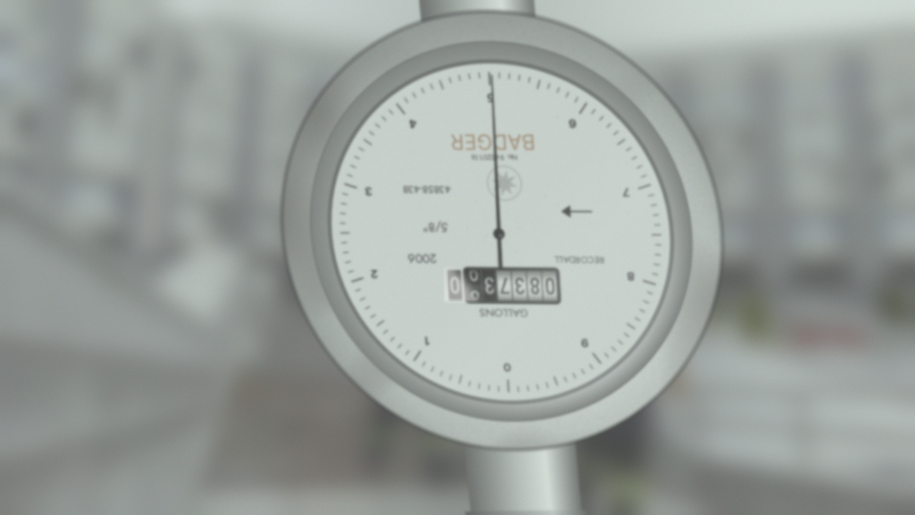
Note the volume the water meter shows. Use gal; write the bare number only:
837385.0
